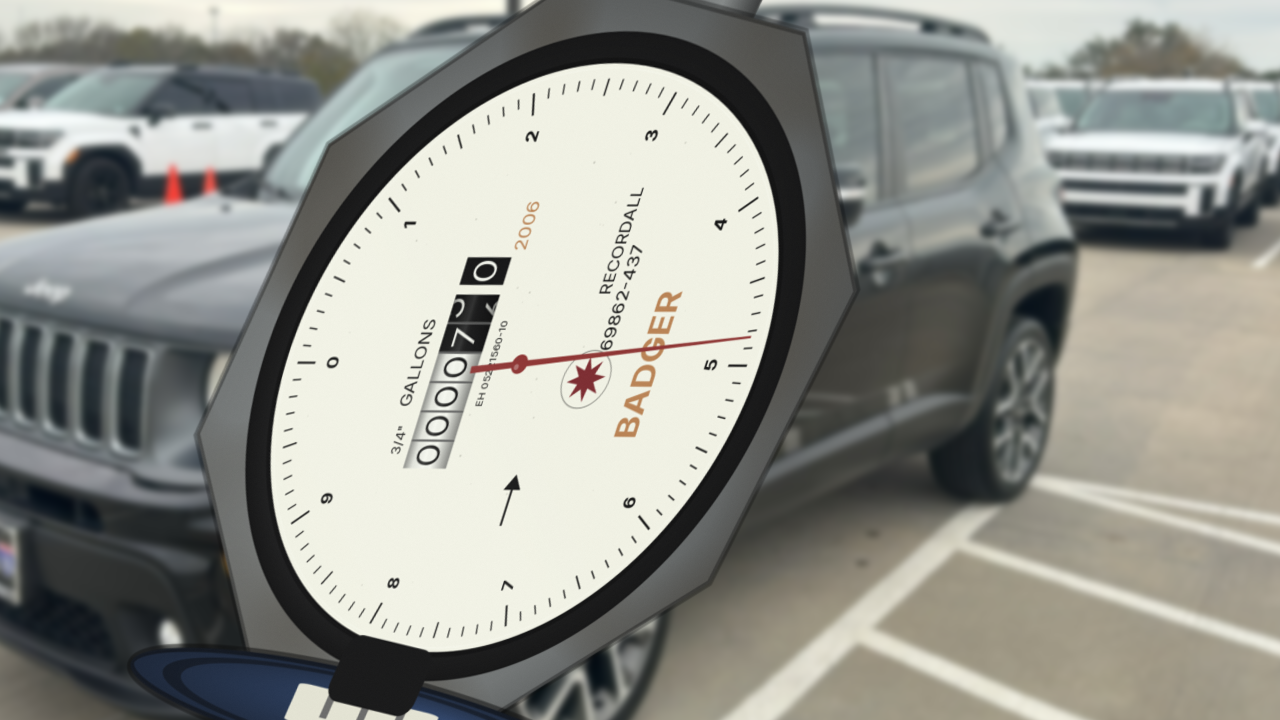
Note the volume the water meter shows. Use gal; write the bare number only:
754.8
